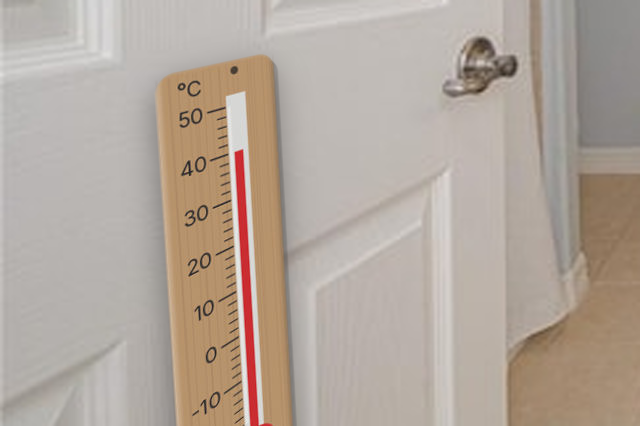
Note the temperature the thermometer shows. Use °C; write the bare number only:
40
